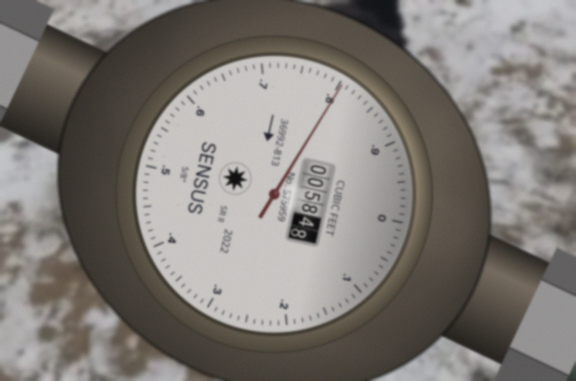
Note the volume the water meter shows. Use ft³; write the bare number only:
5847.80
